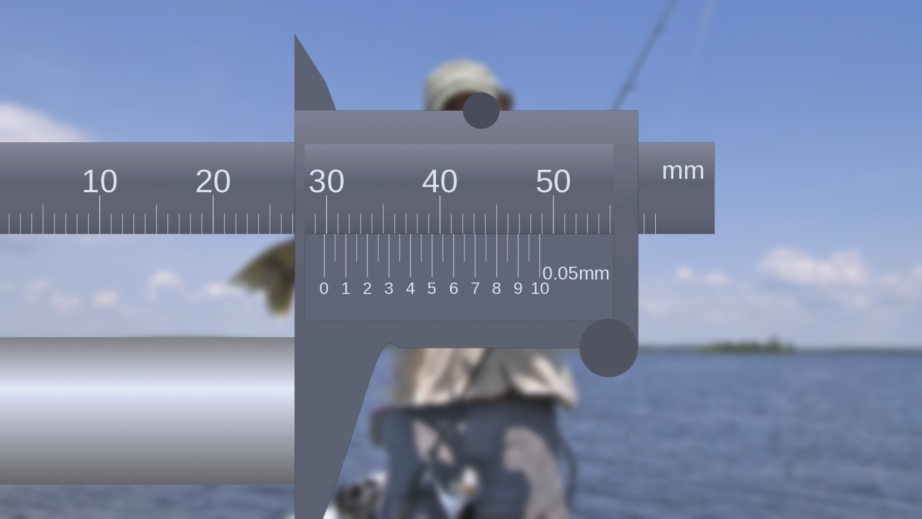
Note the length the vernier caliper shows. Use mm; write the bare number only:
29.8
